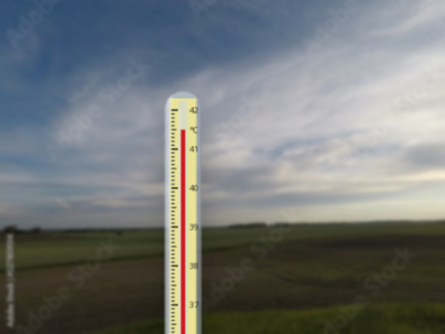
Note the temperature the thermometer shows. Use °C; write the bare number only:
41.5
